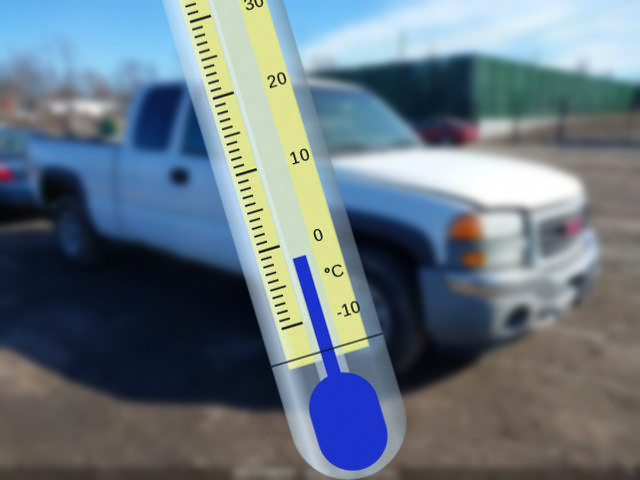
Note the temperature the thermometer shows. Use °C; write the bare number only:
-2
